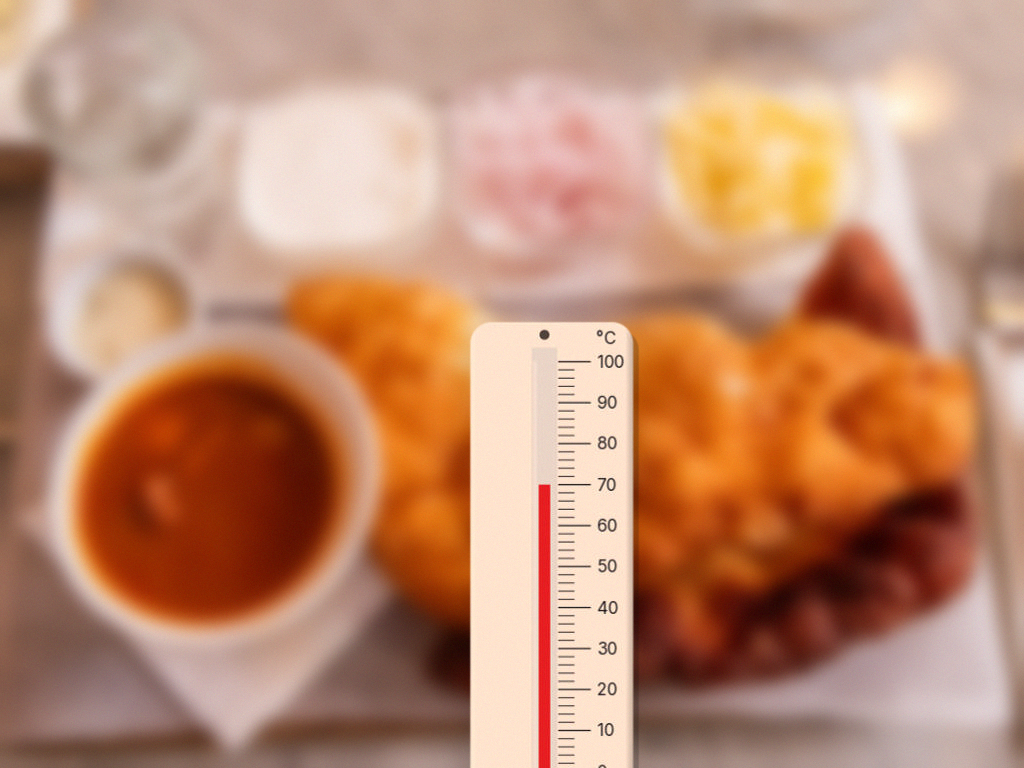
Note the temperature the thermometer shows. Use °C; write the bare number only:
70
